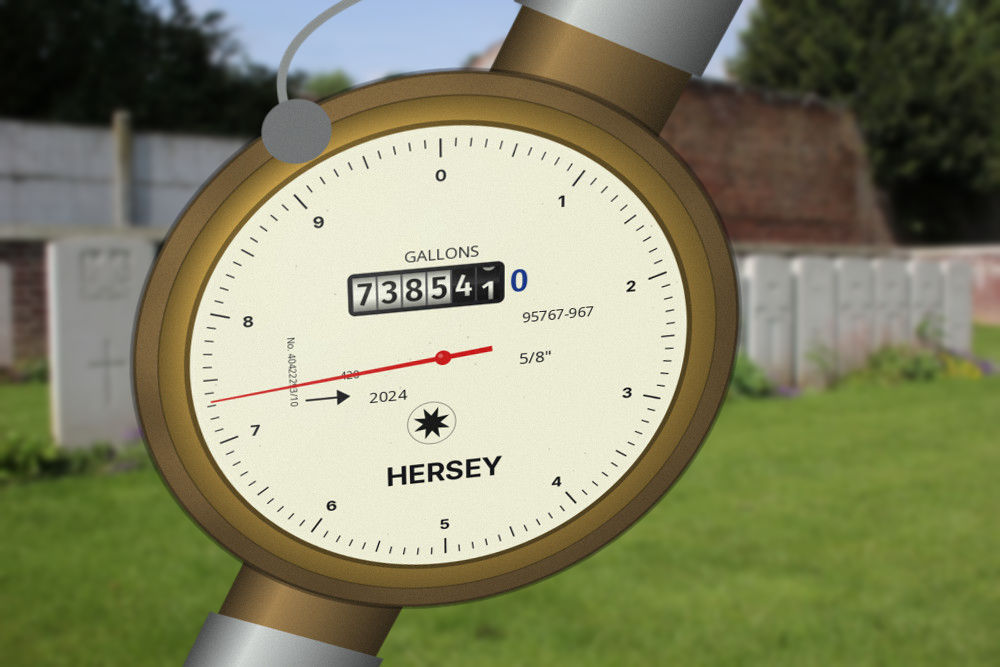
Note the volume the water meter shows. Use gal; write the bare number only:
7385407.3
